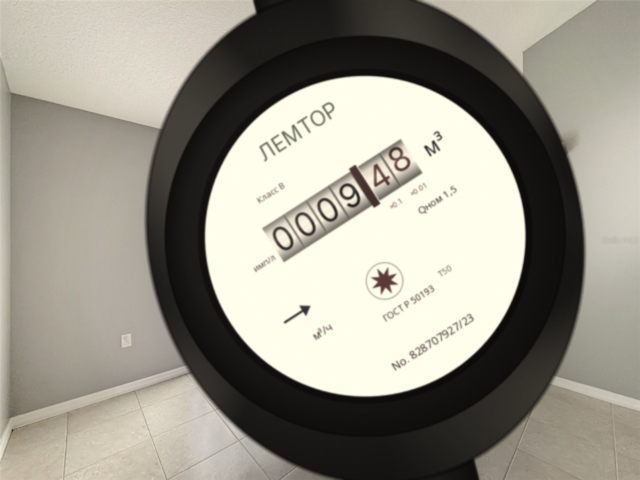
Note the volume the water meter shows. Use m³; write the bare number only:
9.48
